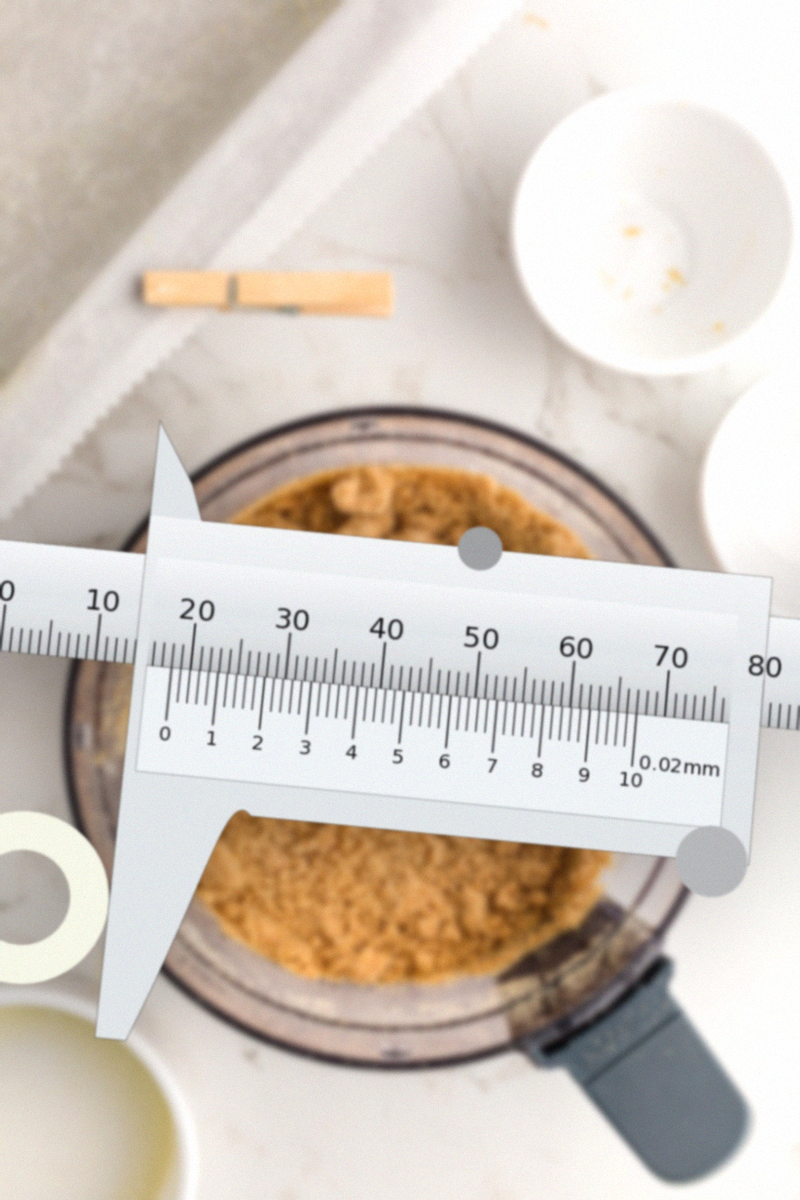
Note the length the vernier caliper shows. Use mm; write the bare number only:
18.0
